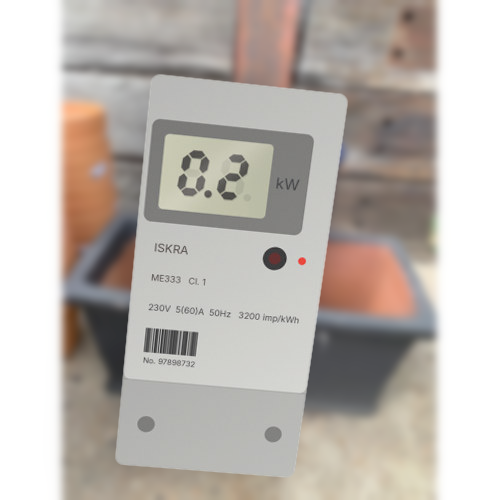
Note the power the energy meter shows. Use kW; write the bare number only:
0.2
